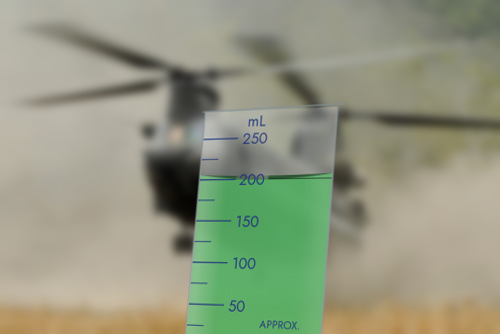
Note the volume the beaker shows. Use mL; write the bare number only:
200
